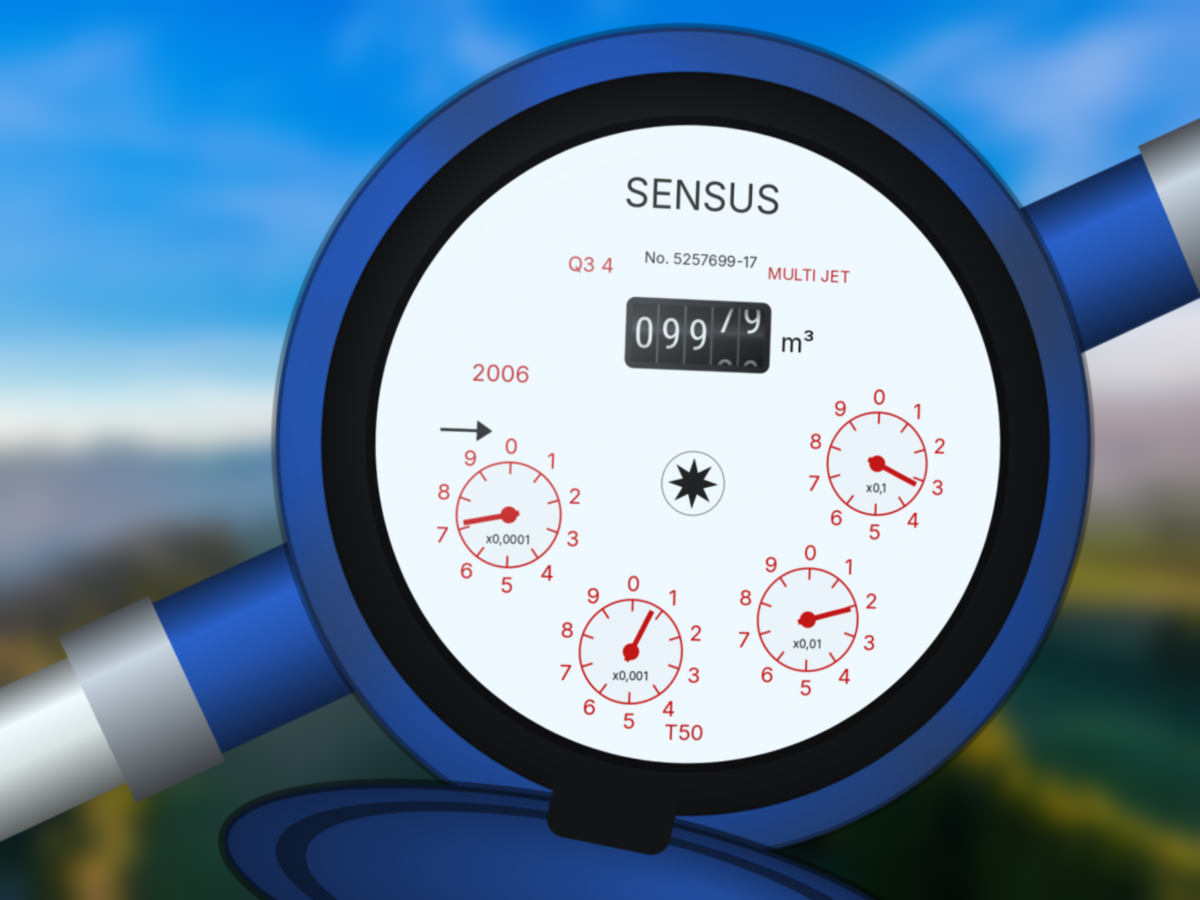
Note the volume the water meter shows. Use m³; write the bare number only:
9979.3207
